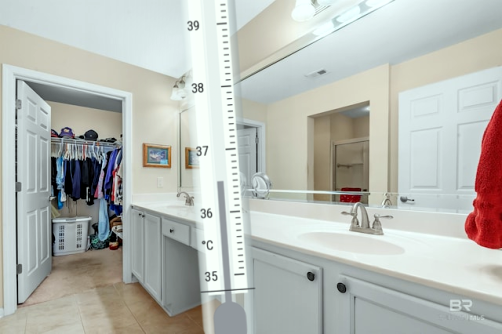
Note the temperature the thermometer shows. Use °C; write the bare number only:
36.5
